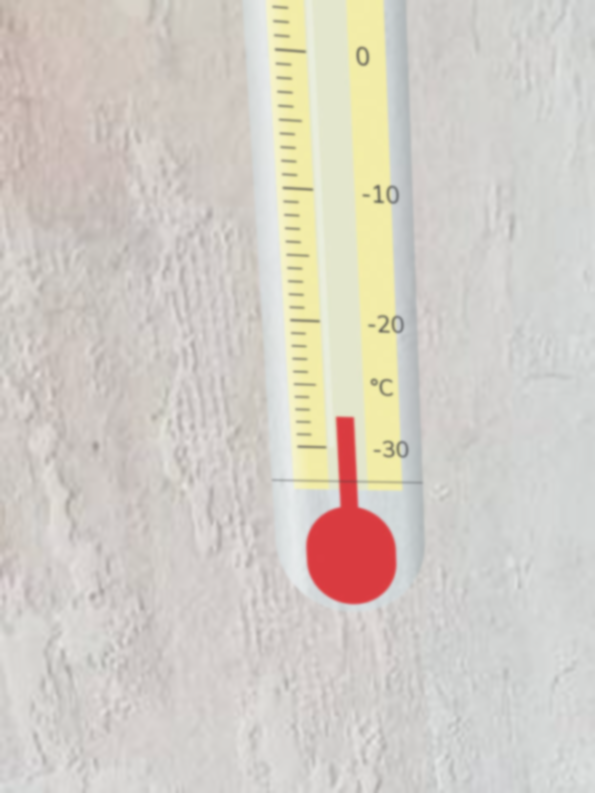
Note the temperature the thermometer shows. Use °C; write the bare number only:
-27.5
